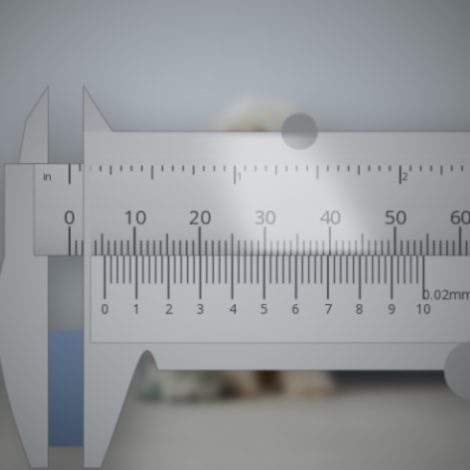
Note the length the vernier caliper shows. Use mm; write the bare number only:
5.4
